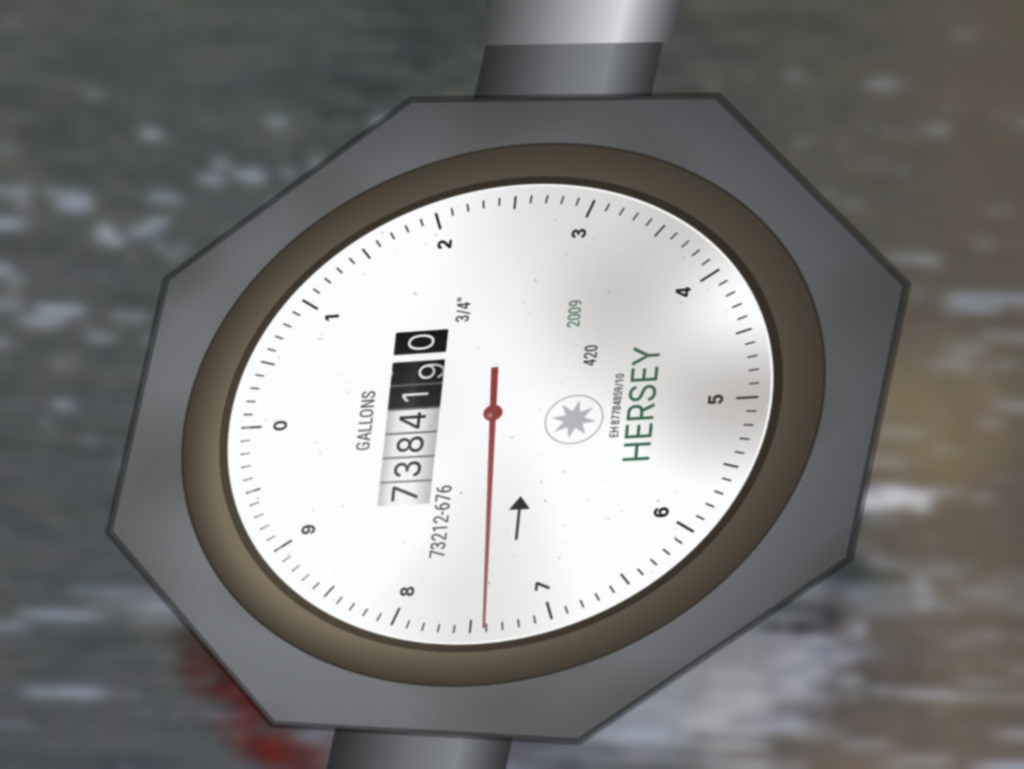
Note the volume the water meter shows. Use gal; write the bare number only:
7384187.4
